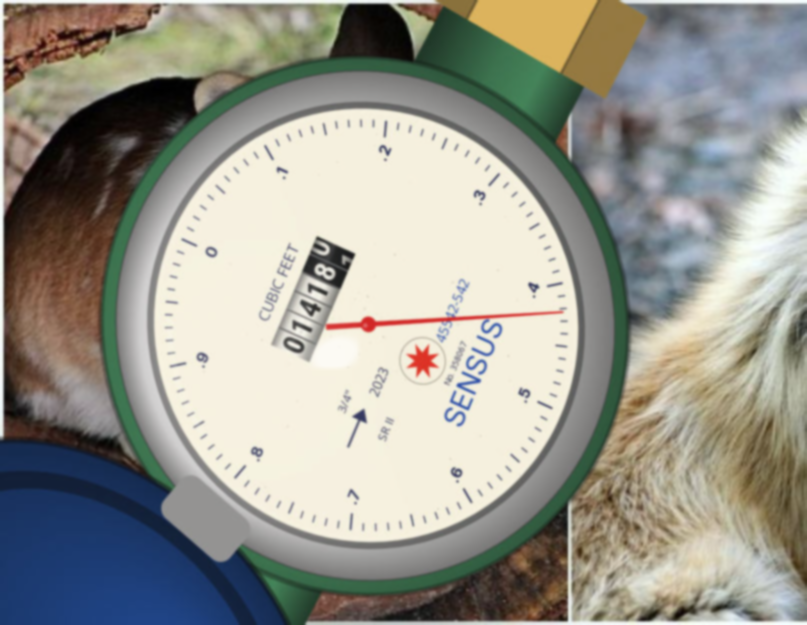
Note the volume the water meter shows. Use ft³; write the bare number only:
14180.42
